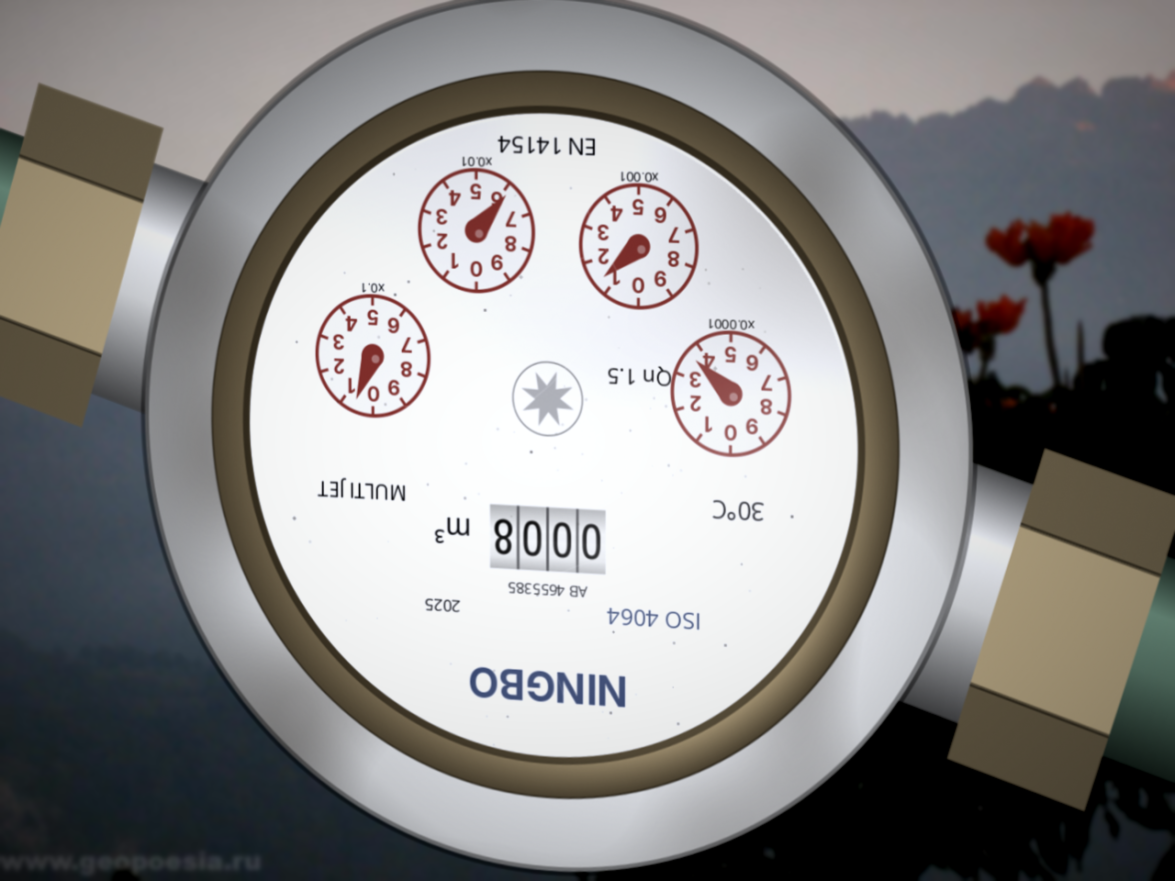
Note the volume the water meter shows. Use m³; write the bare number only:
8.0613
